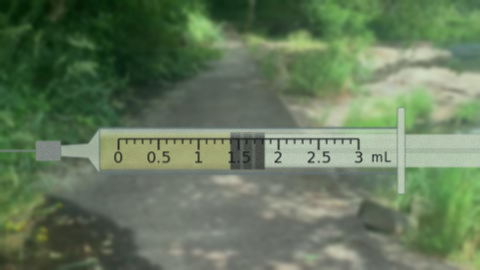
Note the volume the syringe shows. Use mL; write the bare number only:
1.4
